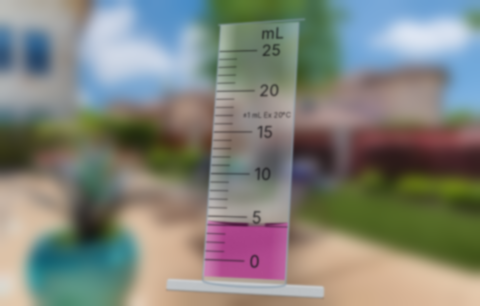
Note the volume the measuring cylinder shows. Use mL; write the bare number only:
4
